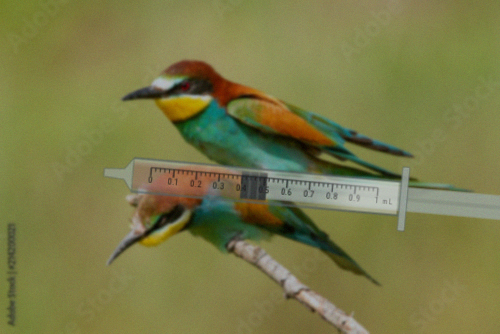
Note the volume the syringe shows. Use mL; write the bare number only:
0.4
